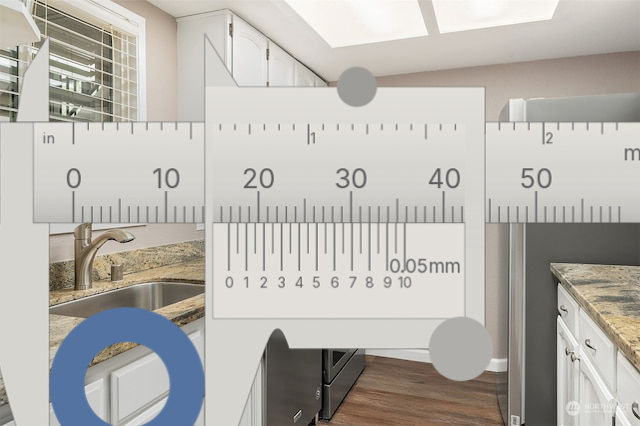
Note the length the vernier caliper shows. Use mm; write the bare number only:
16.8
